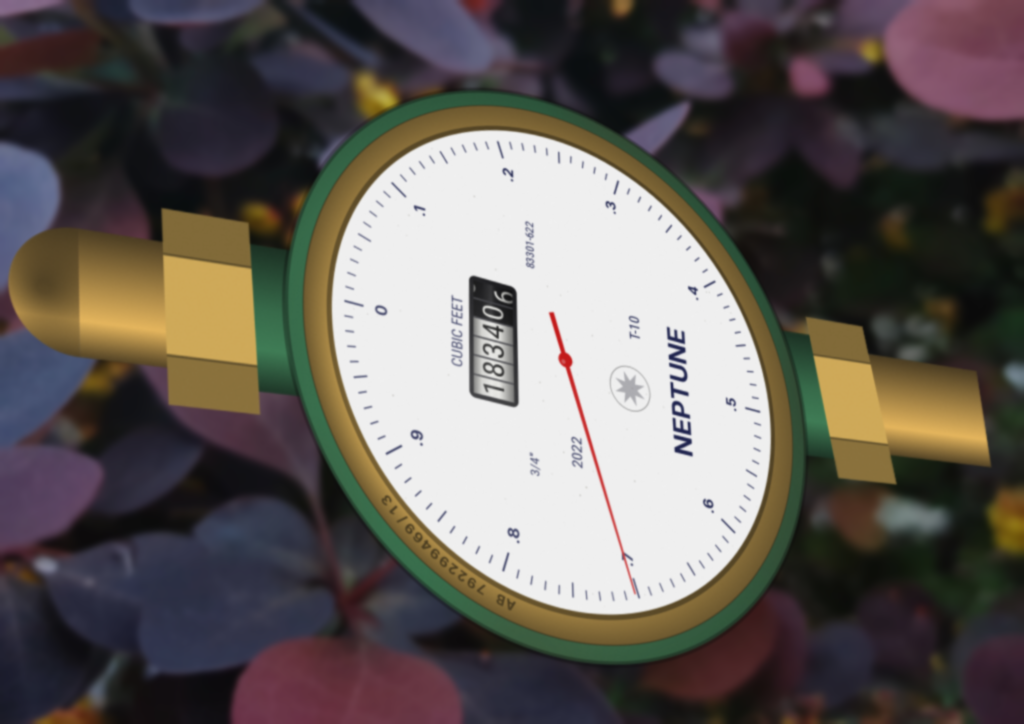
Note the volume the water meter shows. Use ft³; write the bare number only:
183405.70
